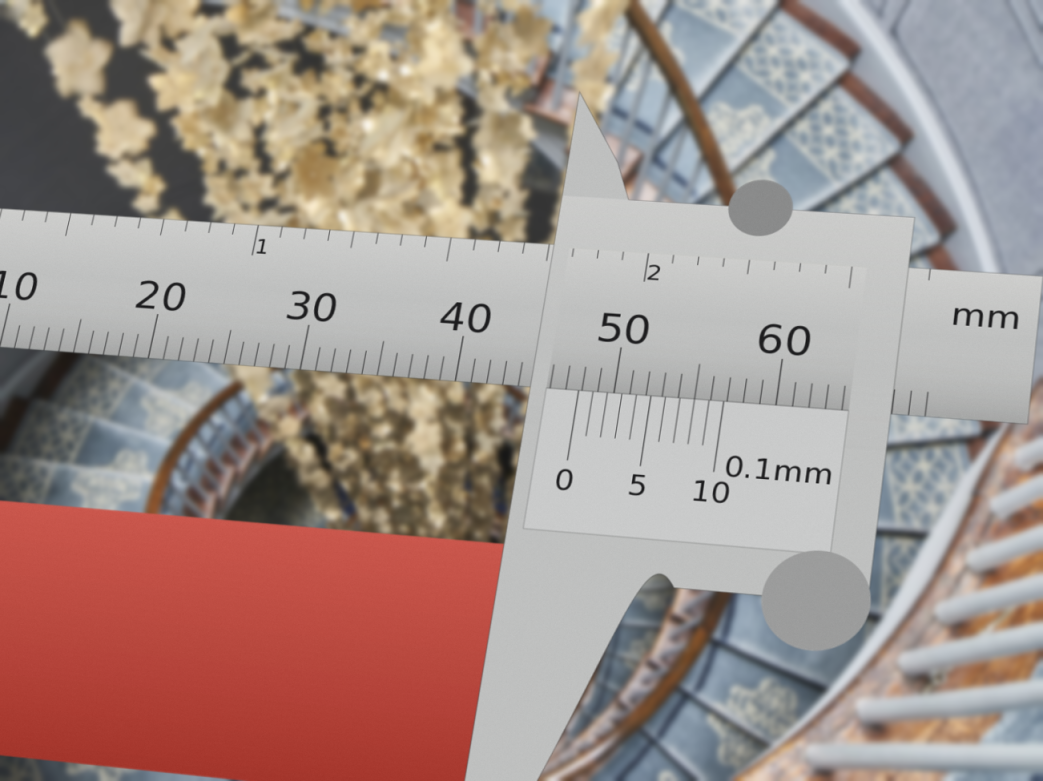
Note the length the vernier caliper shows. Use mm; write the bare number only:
47.8
